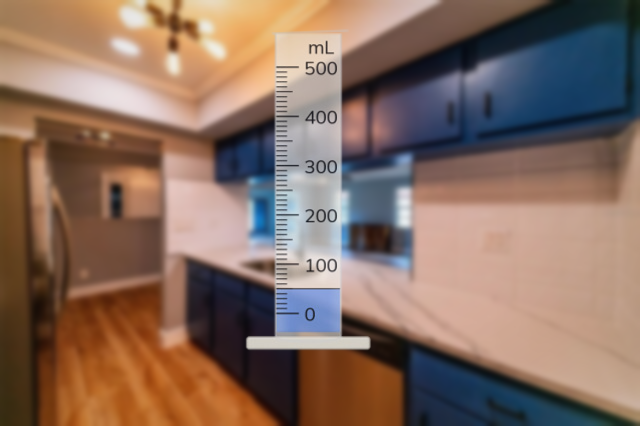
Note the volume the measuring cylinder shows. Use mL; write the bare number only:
50
